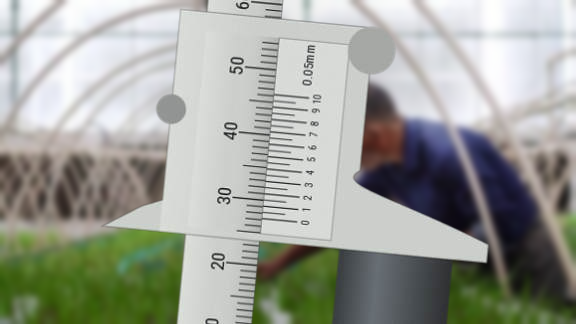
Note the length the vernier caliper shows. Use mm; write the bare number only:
27.2
